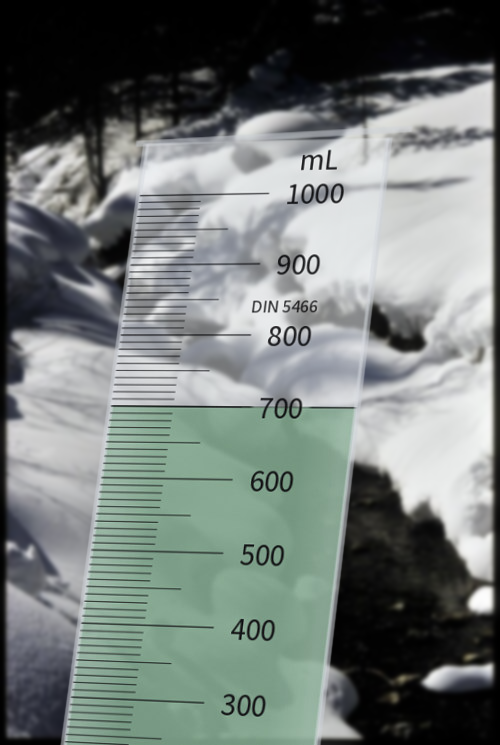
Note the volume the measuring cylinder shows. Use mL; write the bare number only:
700
